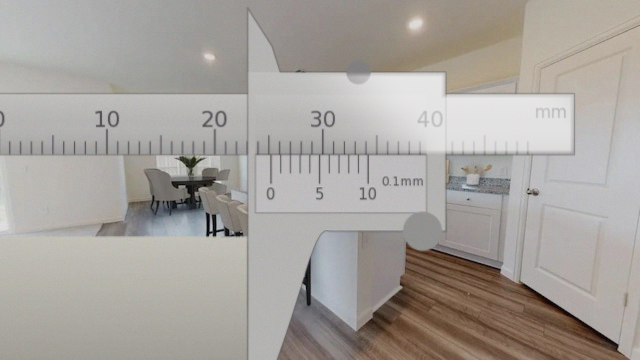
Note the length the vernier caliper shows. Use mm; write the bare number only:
25.2
